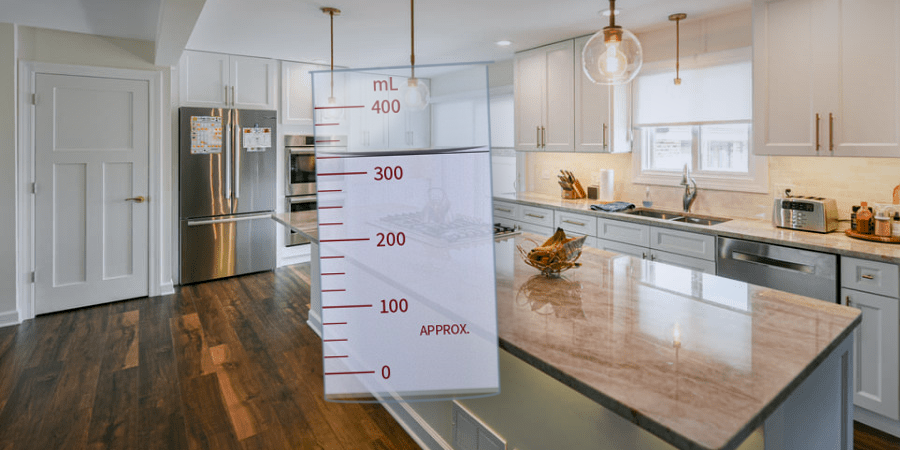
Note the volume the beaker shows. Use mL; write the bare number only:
325
